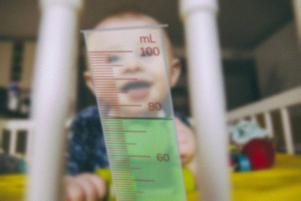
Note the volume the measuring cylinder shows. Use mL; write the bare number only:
75
